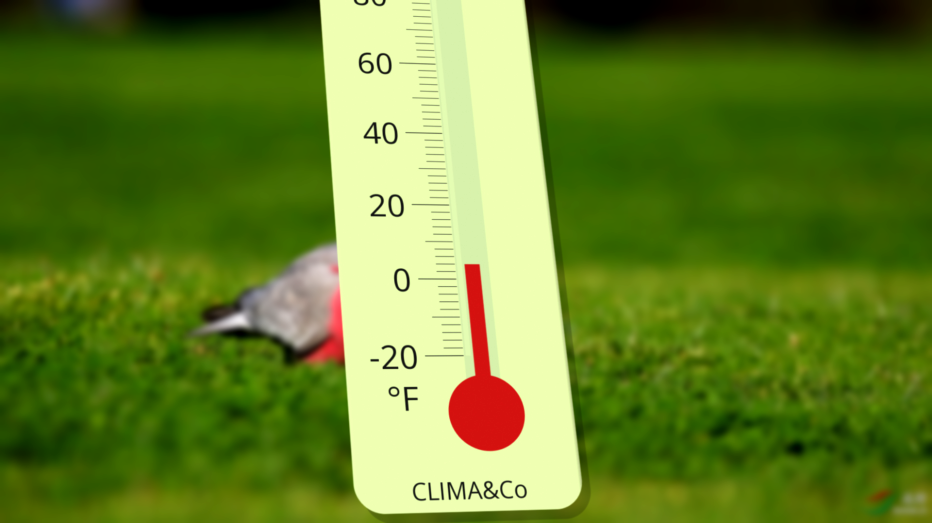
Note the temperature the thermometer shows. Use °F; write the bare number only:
4
